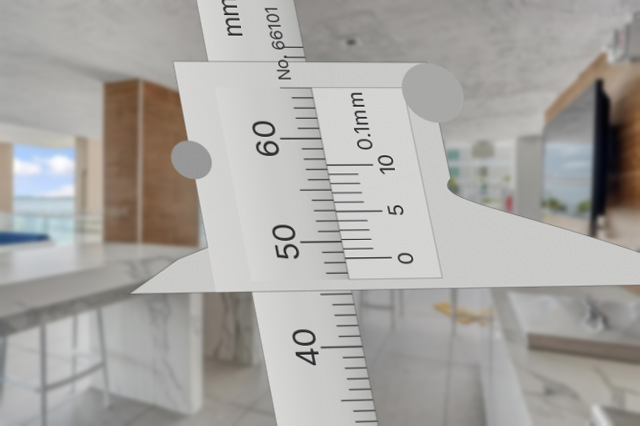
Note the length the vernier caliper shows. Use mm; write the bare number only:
48.4
